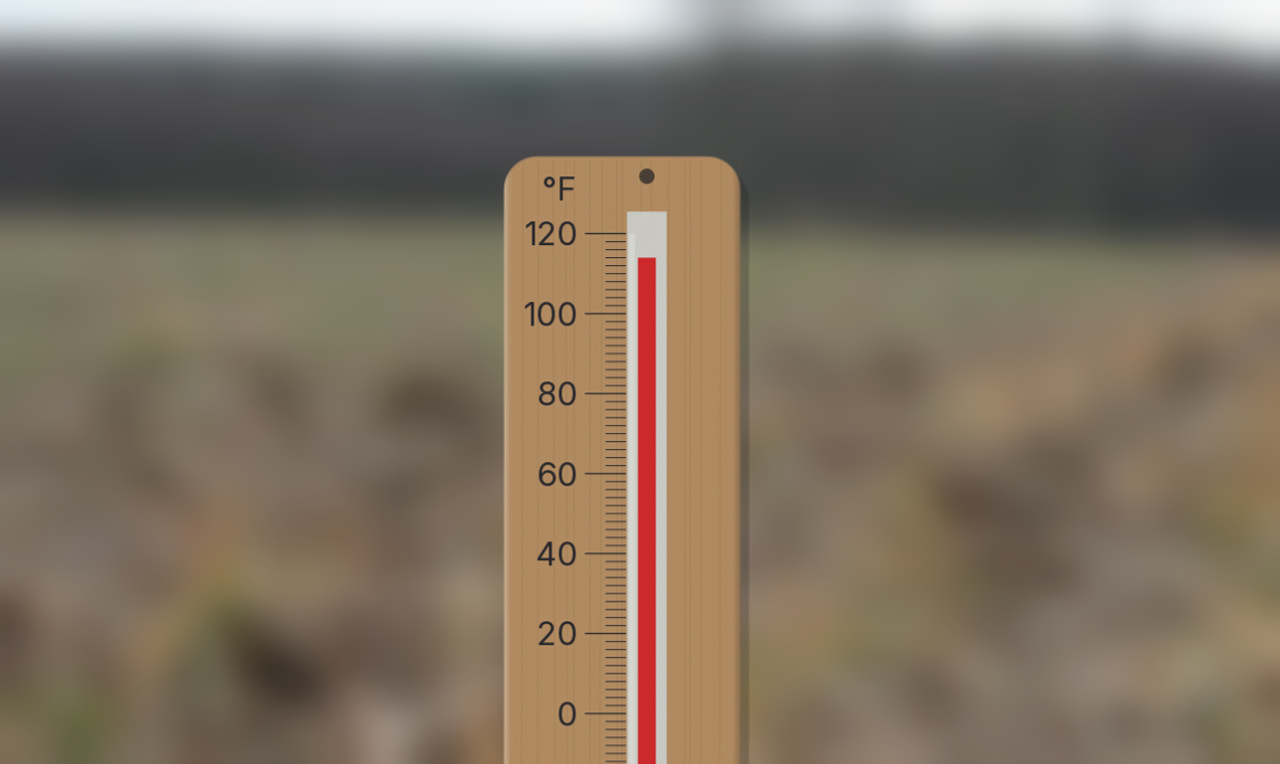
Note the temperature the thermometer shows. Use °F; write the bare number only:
114
